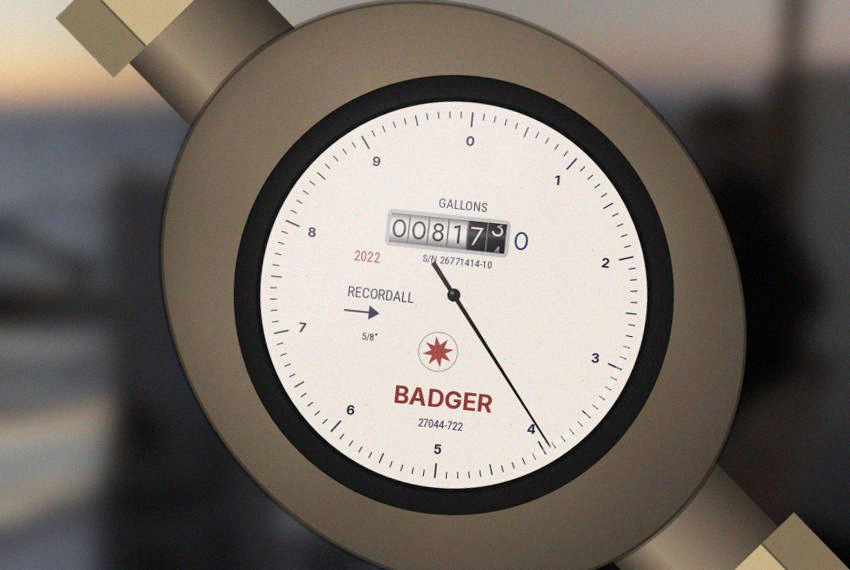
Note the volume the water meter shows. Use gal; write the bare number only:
81733.9
